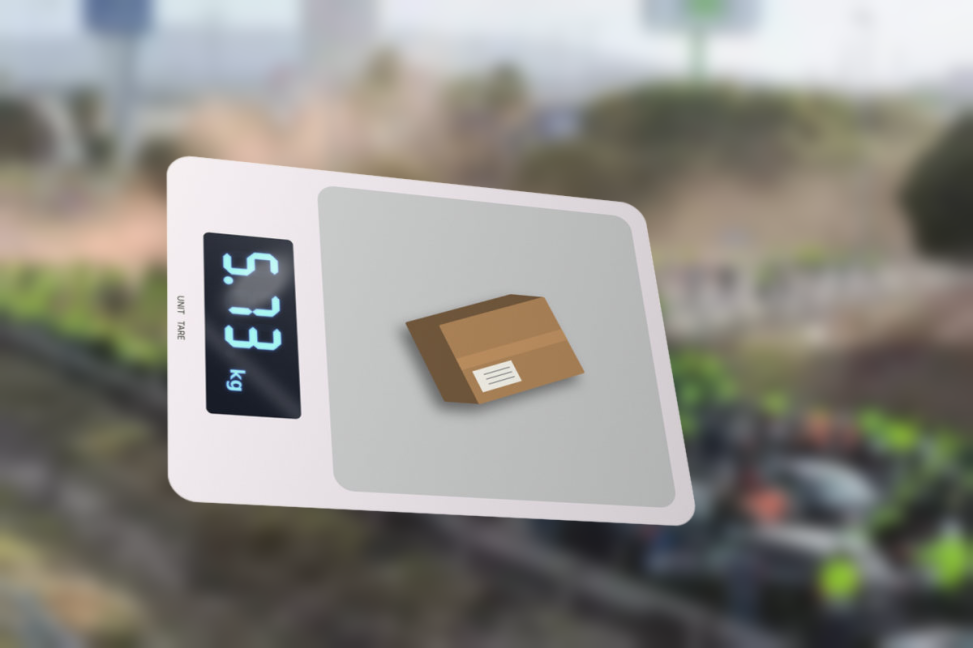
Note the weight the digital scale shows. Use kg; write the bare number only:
5.73
